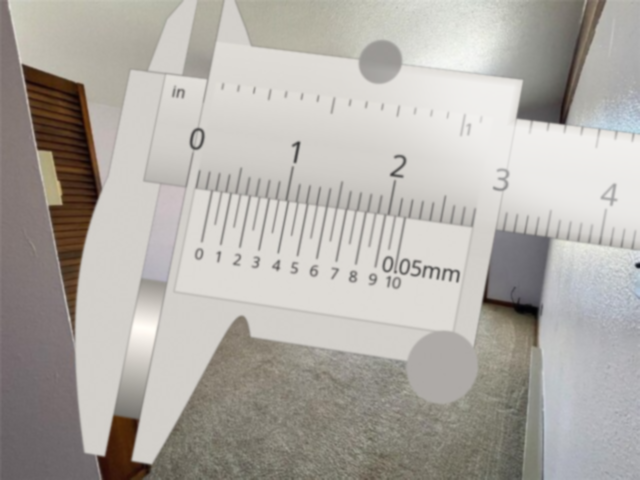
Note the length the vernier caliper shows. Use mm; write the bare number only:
2.6
